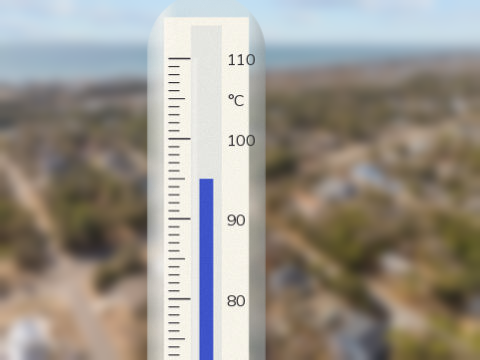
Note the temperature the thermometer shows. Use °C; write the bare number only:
95
